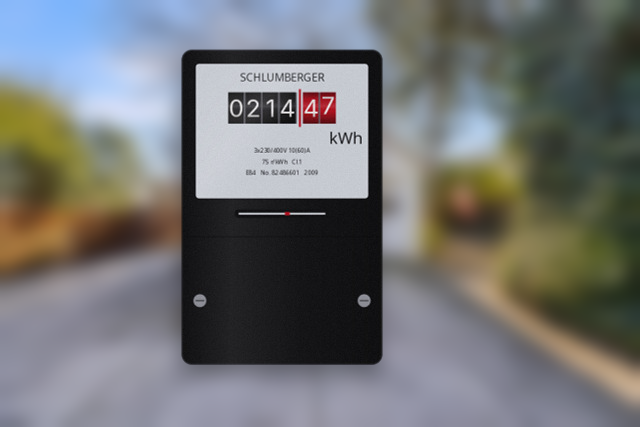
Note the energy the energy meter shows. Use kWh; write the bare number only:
214.47
